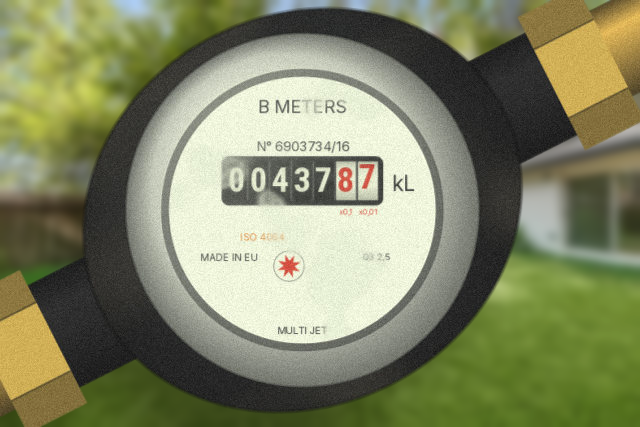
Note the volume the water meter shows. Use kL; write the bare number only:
437.87
